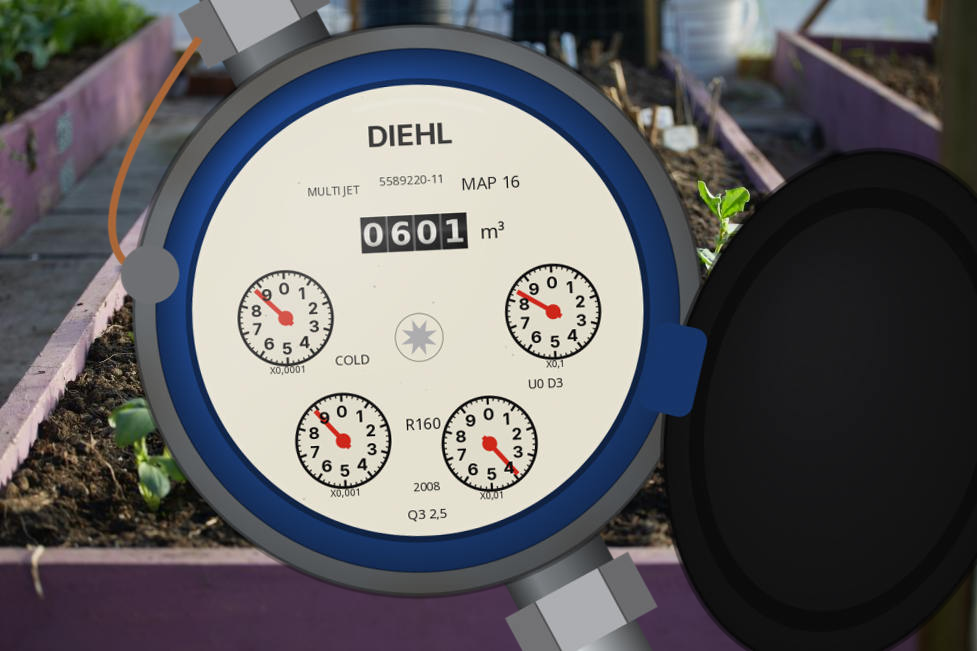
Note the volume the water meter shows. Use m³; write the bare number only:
601.8388
